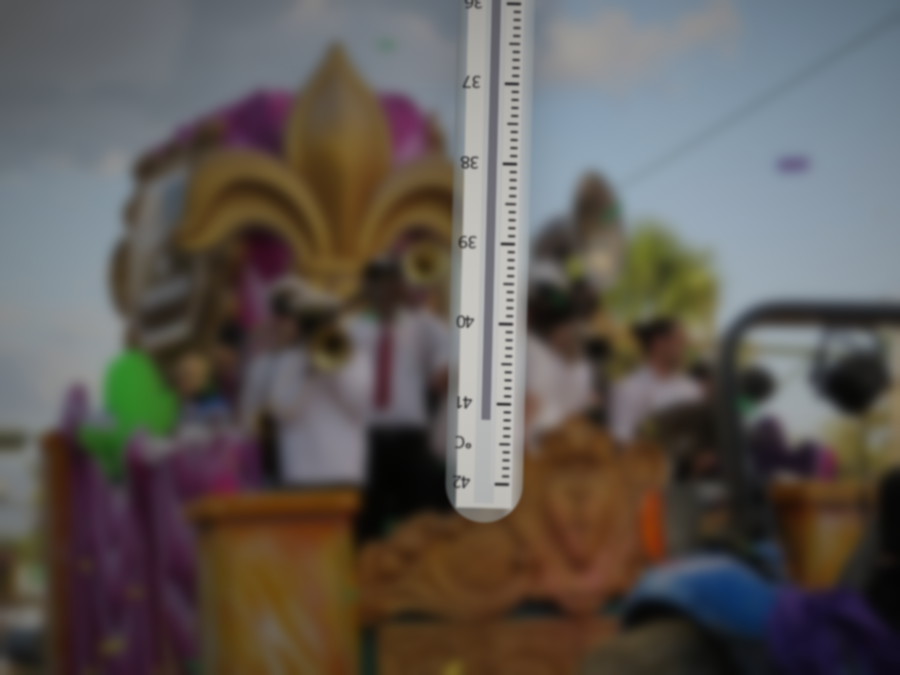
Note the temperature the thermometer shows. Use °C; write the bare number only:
41.2
